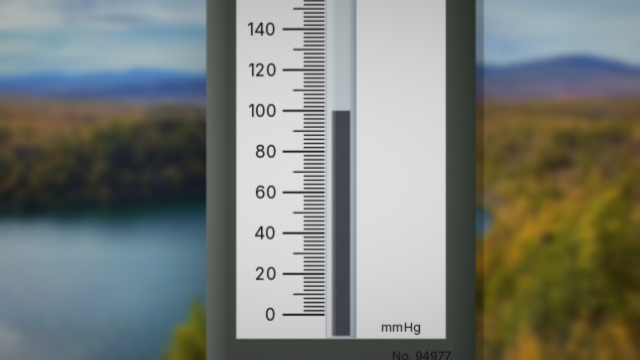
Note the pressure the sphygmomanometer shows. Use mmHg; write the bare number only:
100
